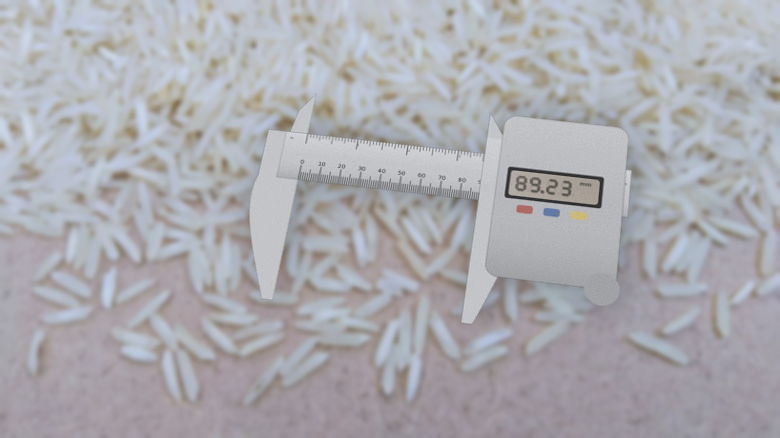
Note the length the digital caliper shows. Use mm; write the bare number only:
89.23
